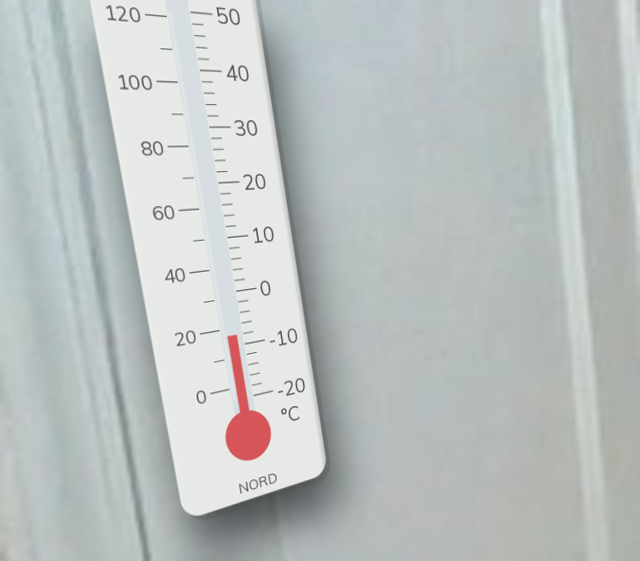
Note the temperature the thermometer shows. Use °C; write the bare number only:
-8
